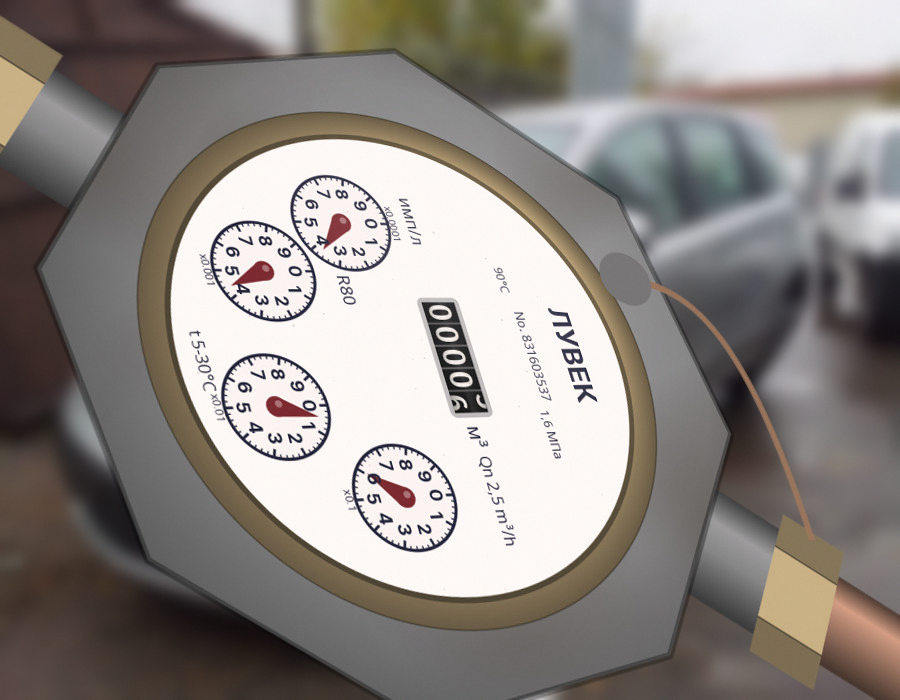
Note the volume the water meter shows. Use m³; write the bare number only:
5.6043
